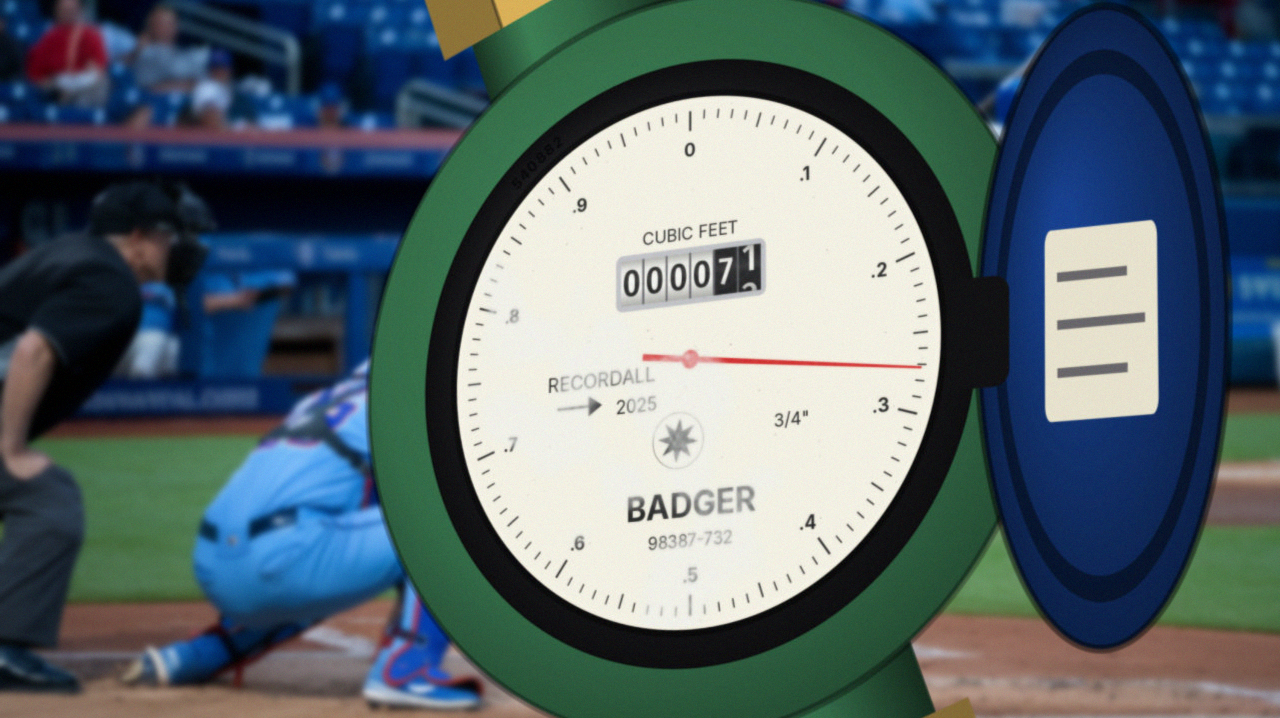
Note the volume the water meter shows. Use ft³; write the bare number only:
71.27
